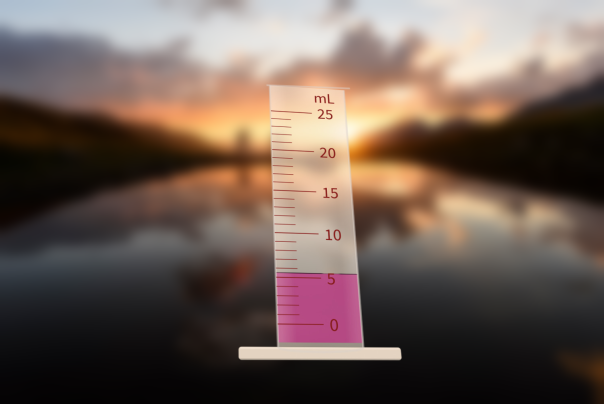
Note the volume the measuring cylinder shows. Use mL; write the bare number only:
5.5
